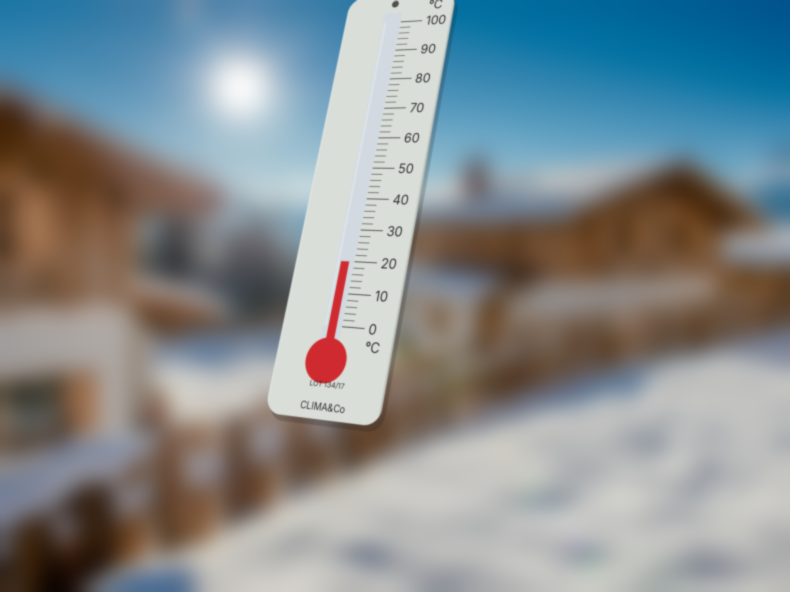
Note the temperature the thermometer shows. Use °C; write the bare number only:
20
